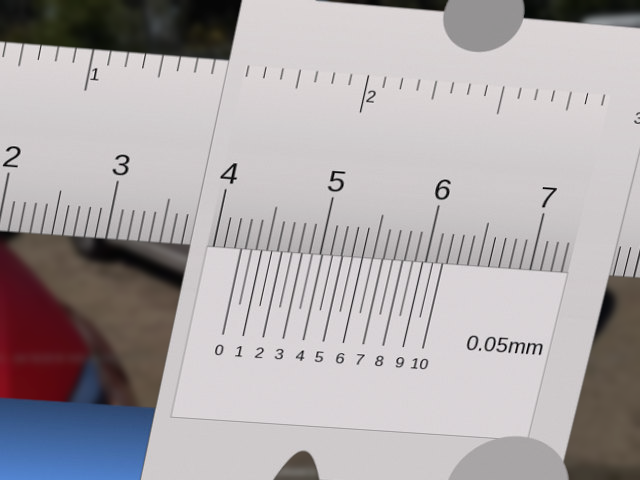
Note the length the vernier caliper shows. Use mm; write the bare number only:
42.6
